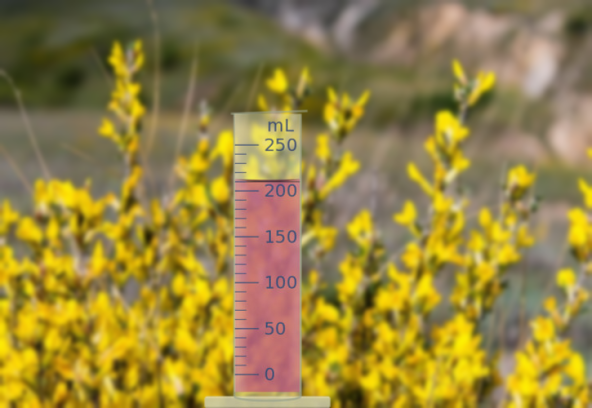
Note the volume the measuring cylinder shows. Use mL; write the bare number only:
210
